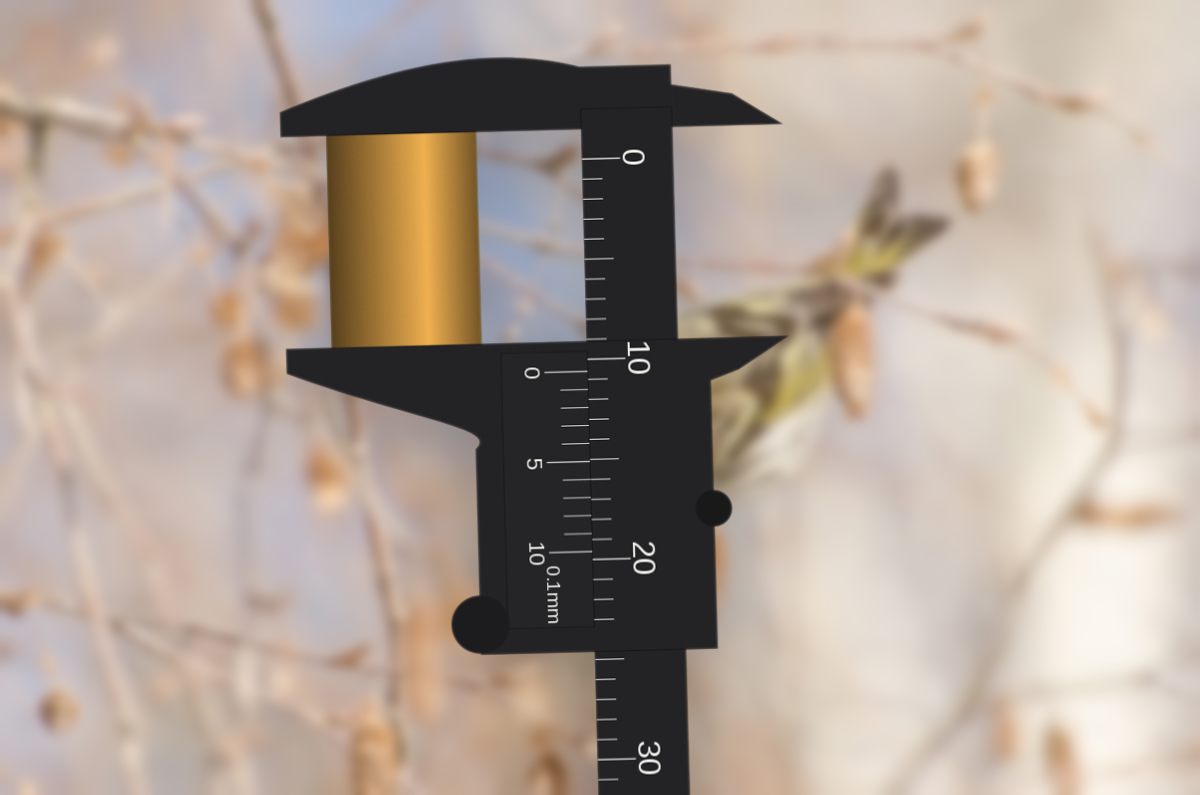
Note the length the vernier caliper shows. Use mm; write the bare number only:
10.6
